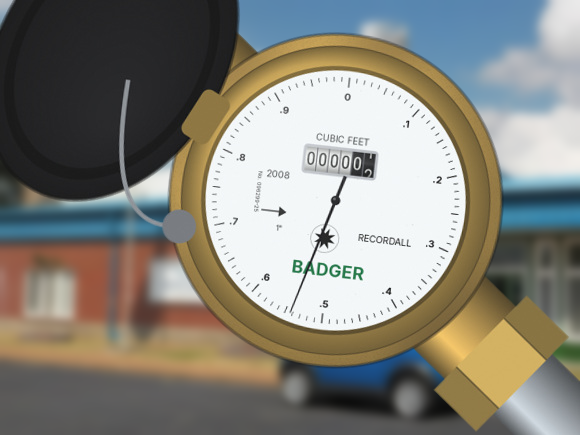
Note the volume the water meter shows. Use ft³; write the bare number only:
1.54
